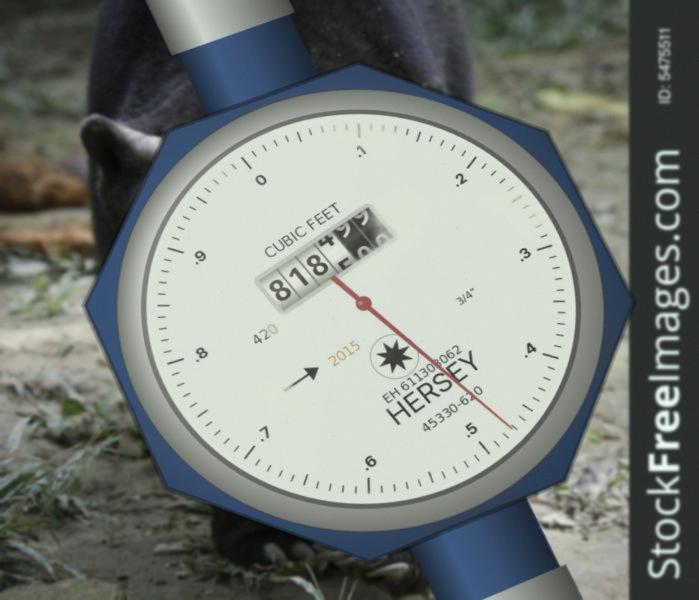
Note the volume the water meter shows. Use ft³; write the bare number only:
818499.47
